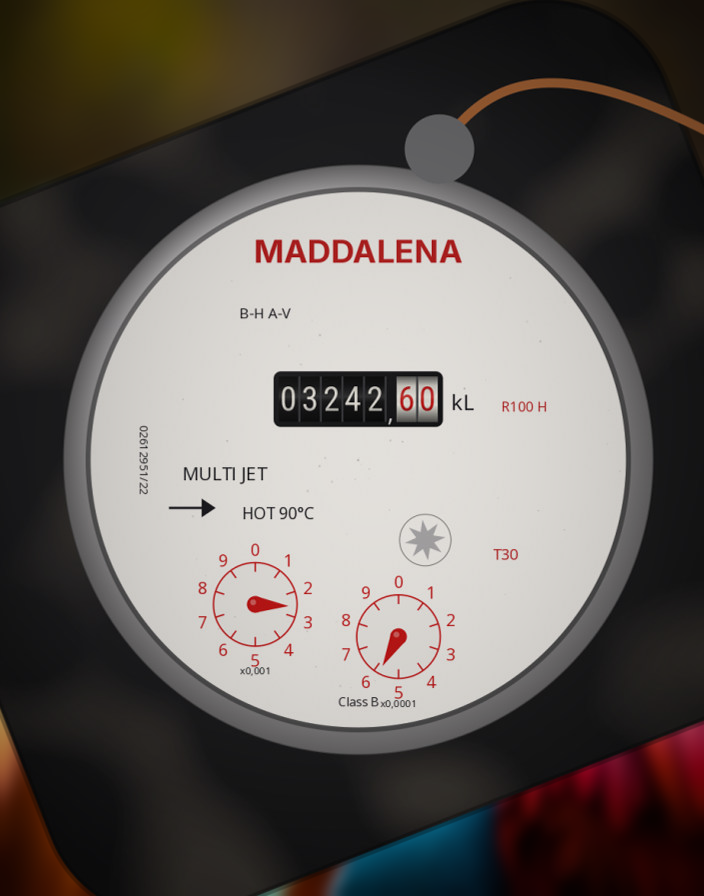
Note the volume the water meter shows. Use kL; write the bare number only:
3242.6025
